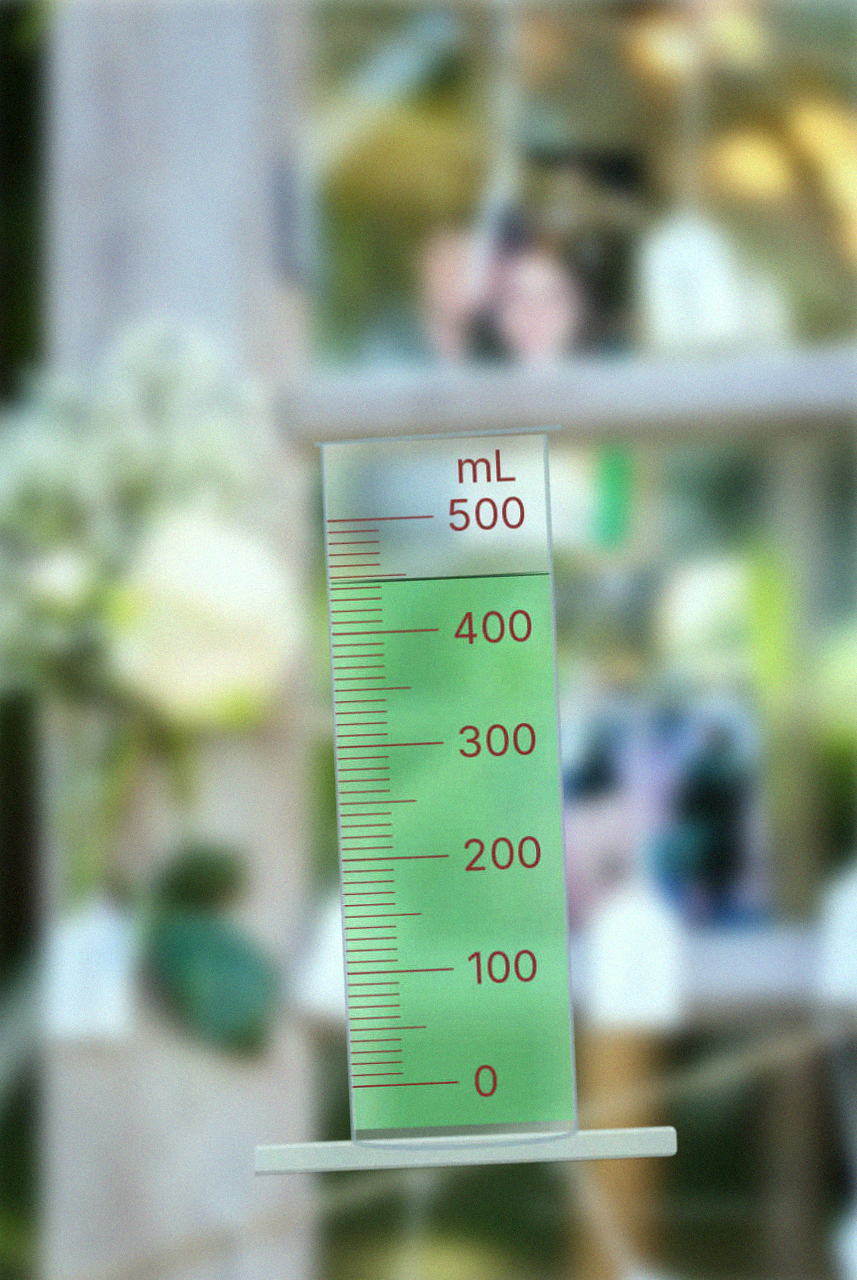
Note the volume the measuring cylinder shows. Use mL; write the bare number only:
445
